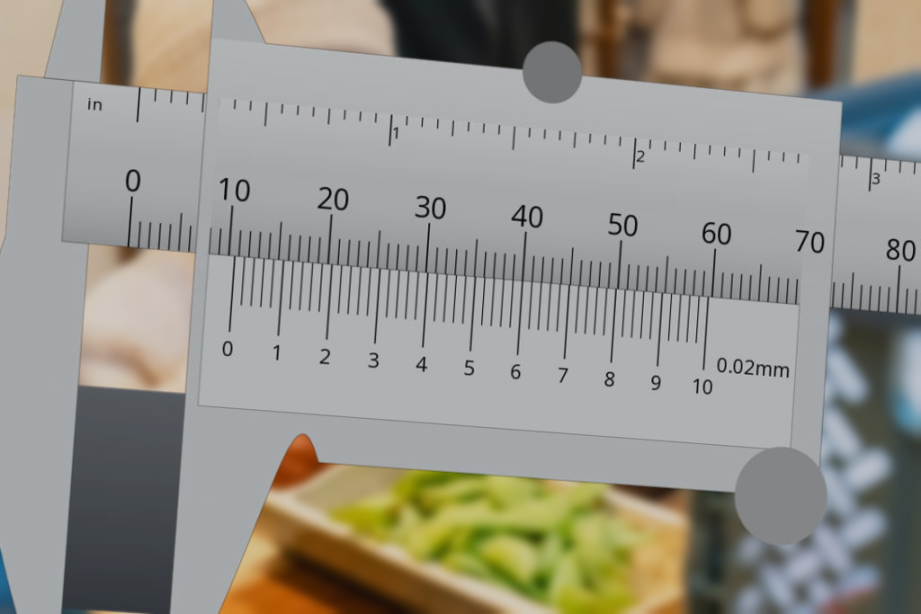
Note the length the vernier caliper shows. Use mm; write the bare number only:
10.6
